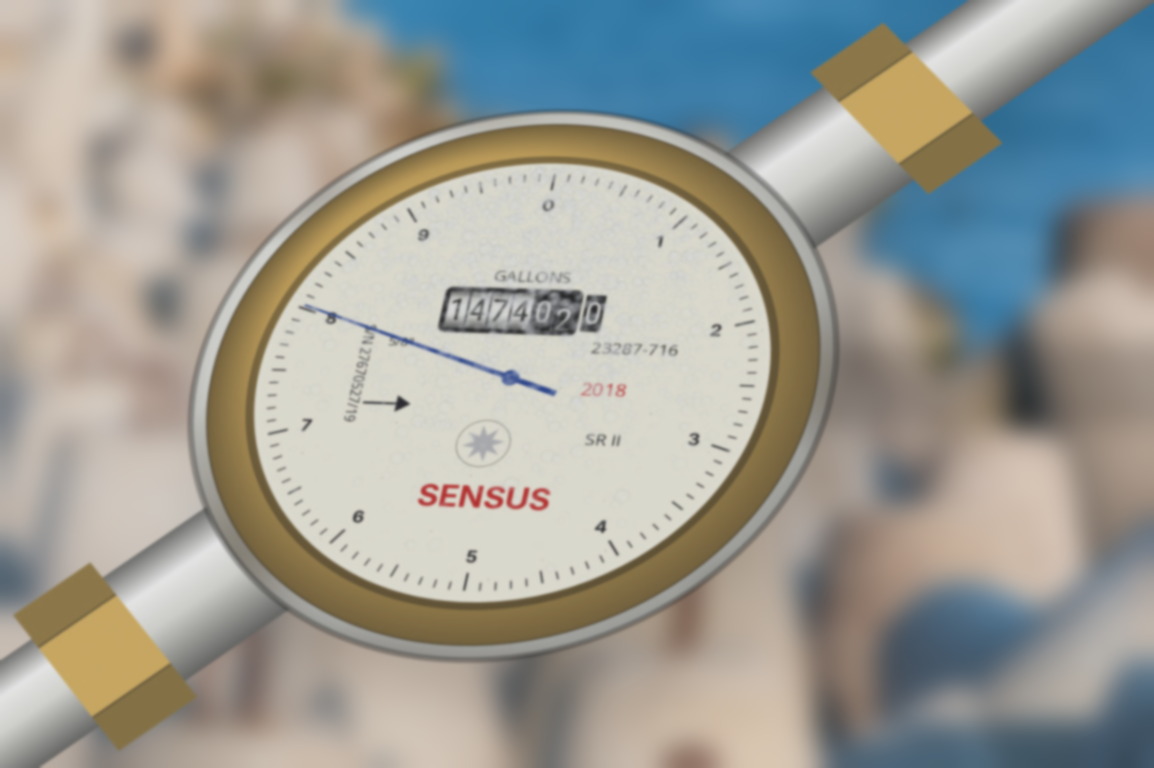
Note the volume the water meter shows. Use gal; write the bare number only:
1474018.0
